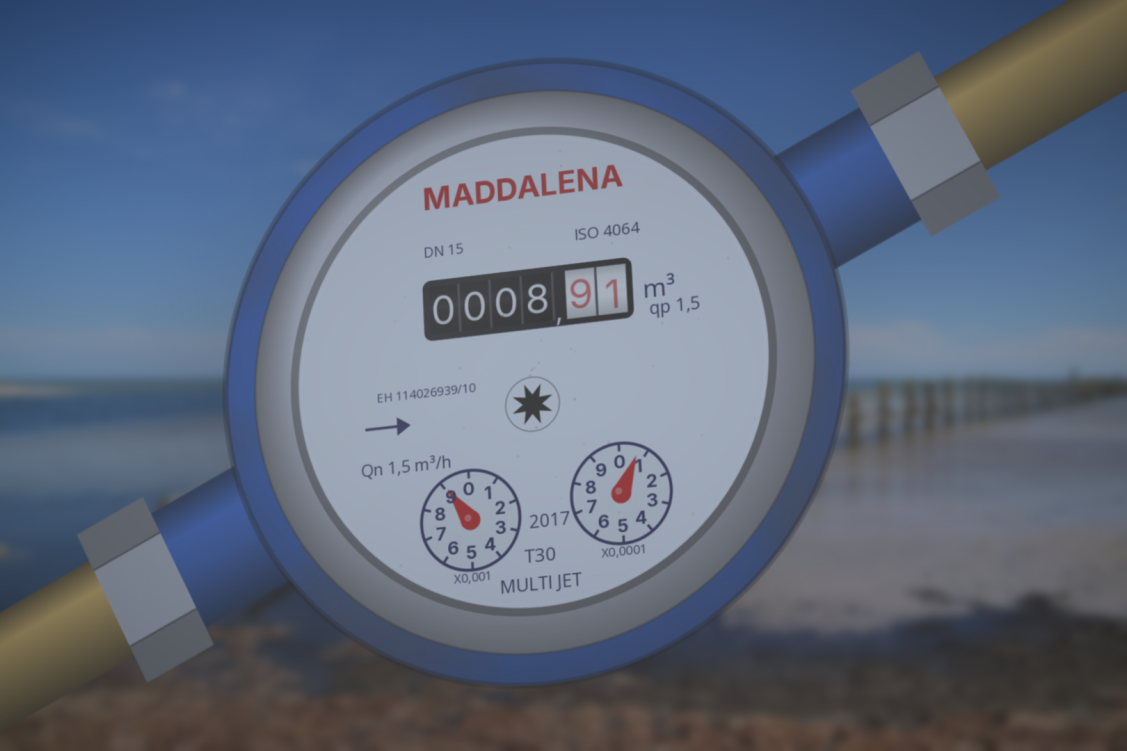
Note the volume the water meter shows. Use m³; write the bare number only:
8.9090
